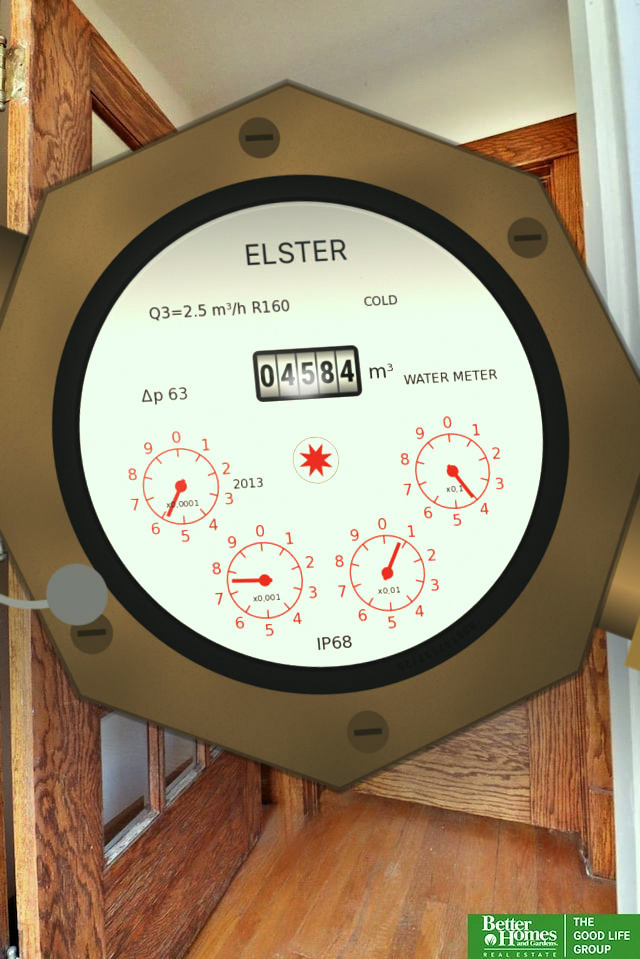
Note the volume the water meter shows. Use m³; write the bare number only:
4584.4075
